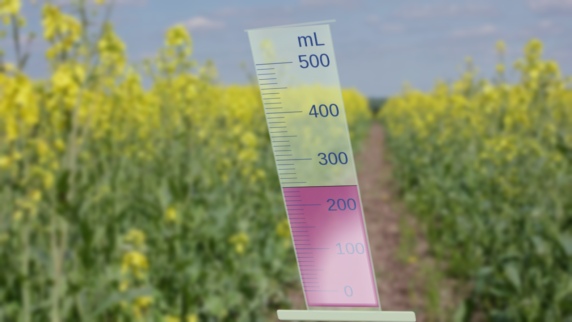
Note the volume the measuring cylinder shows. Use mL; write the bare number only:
240
